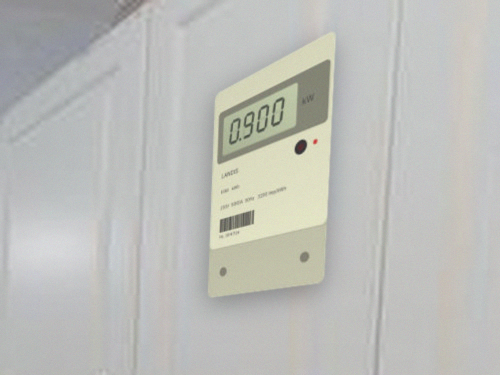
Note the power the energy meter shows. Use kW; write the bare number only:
0.900
